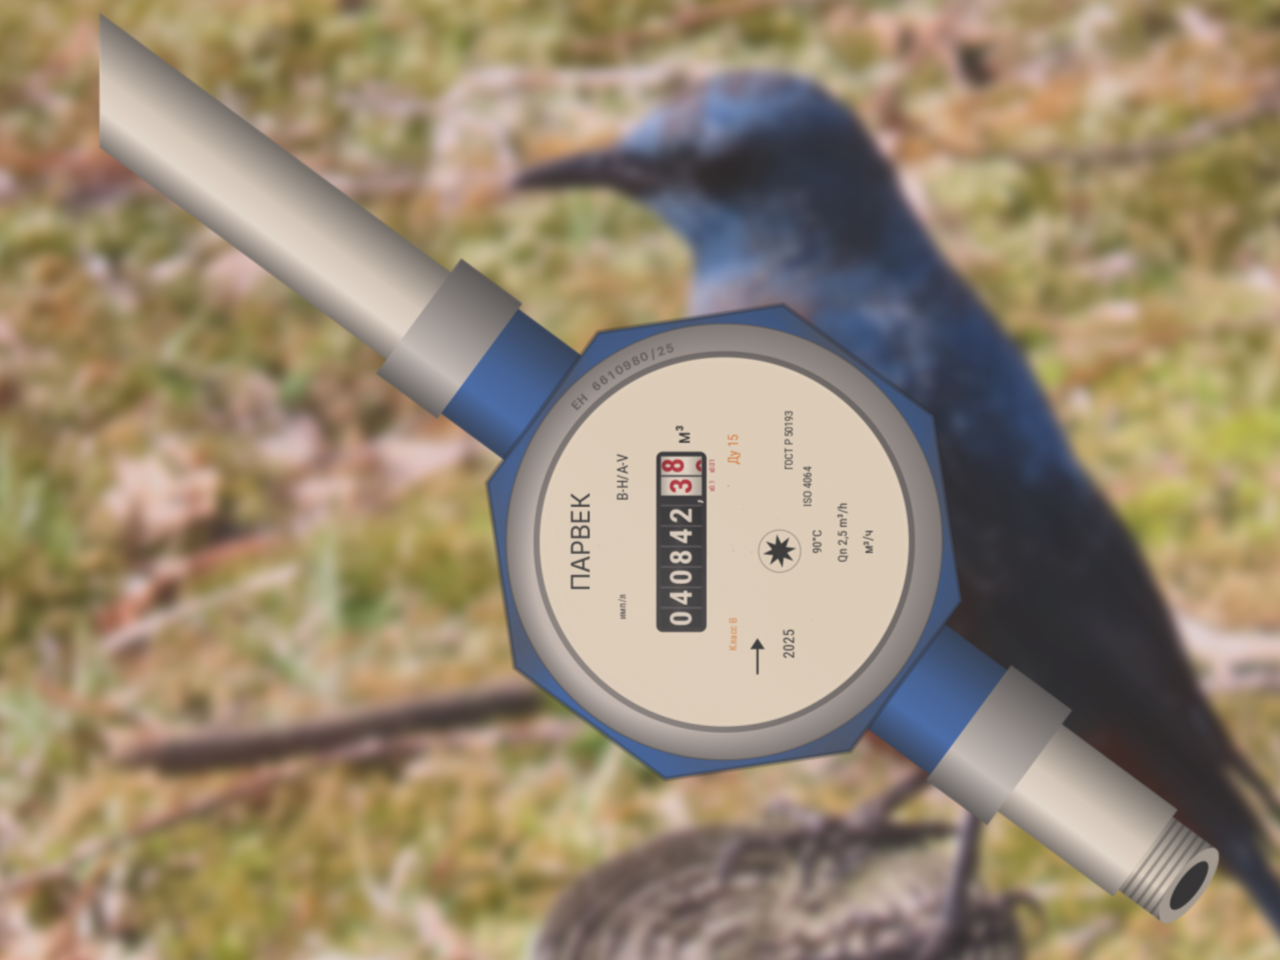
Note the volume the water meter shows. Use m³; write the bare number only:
40842.38
